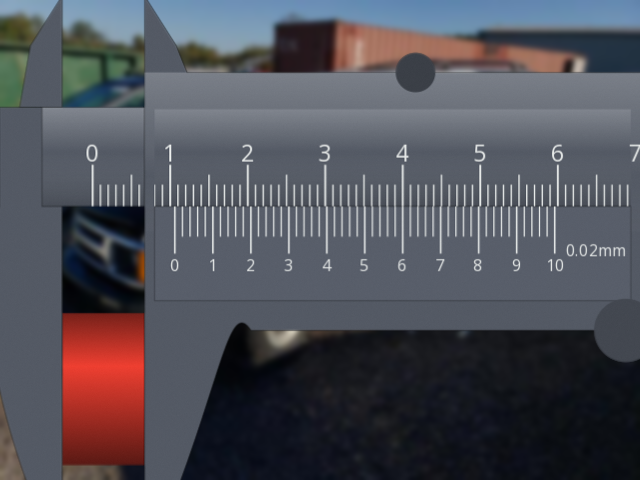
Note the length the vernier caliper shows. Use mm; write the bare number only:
10.6
